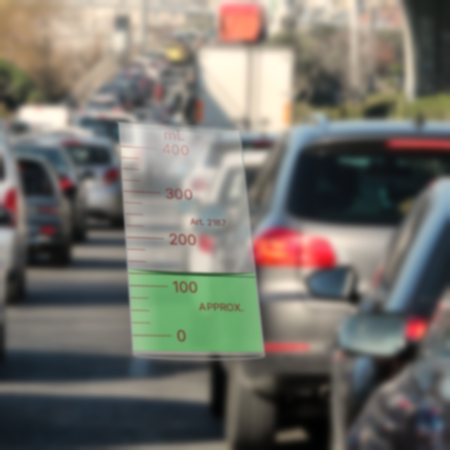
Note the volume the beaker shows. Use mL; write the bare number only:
125
